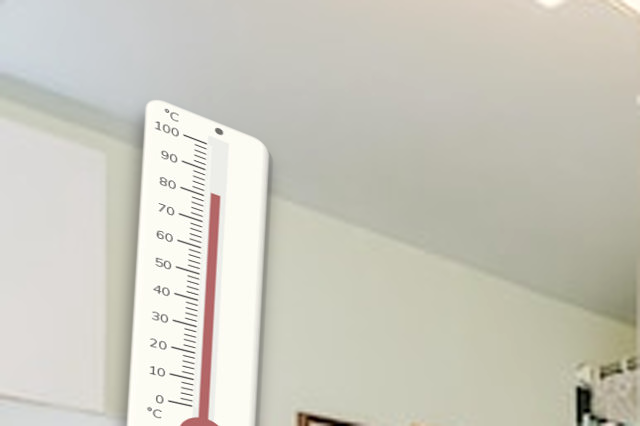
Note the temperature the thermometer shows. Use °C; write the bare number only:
82
